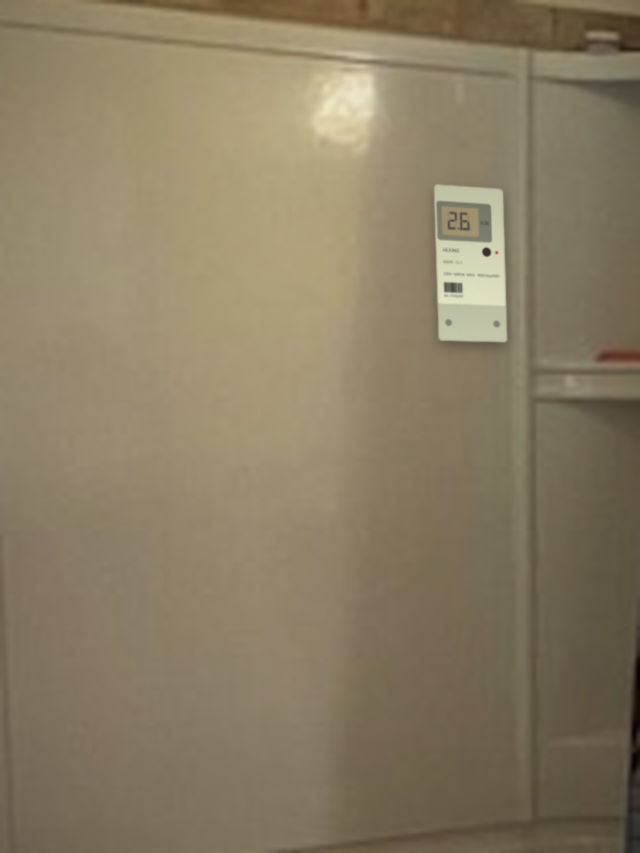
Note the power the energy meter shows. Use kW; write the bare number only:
2.6
